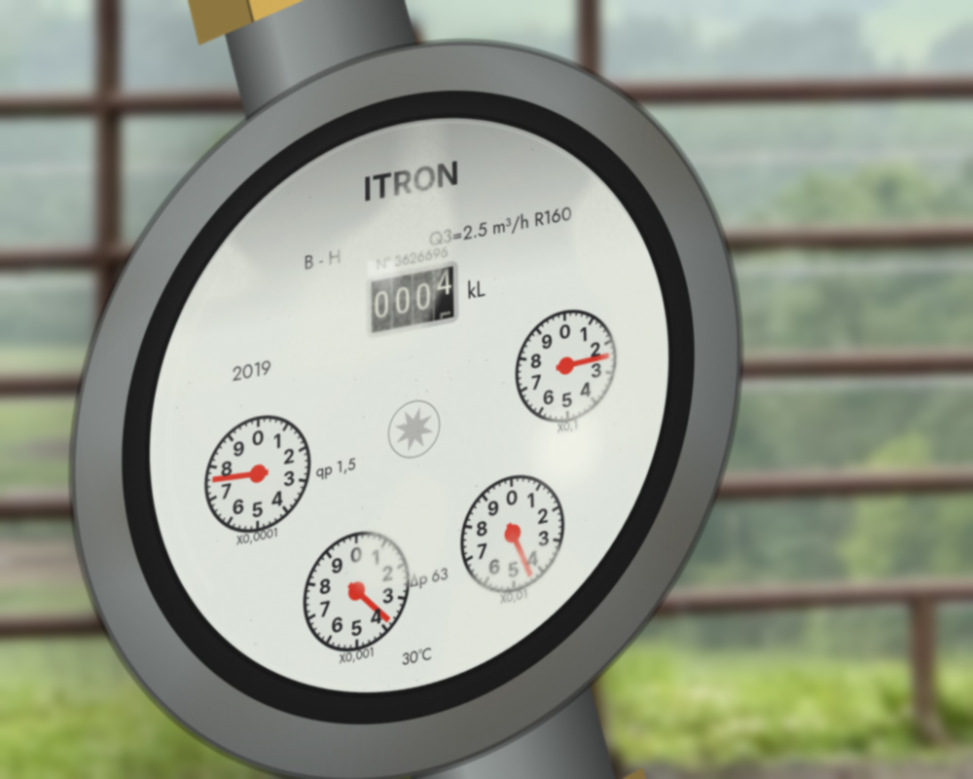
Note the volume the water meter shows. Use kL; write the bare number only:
4.2437
